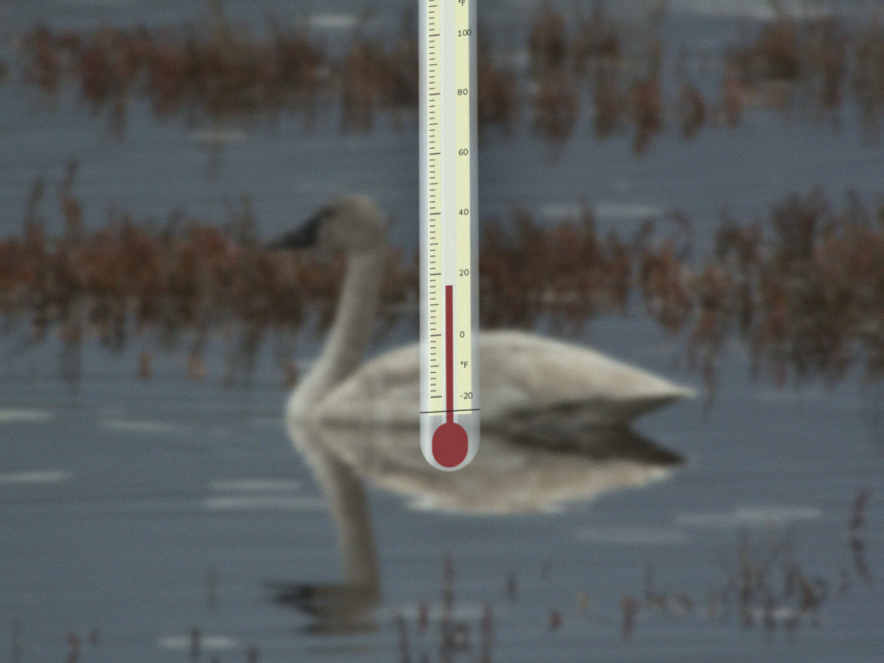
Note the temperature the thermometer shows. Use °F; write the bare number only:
16
